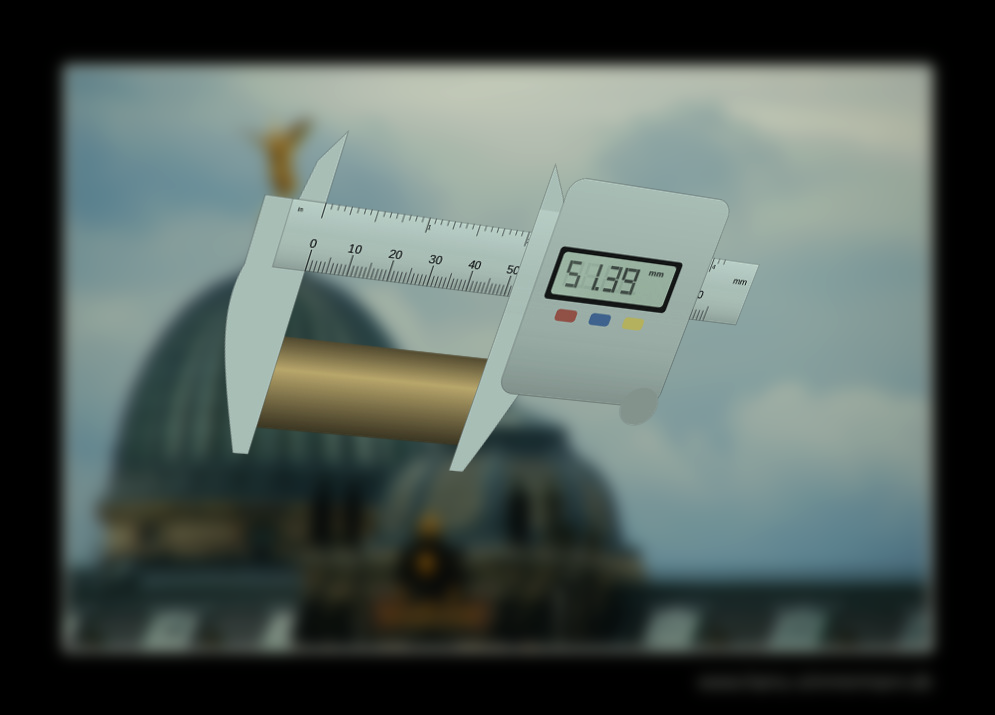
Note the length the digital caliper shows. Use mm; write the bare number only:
51.39
